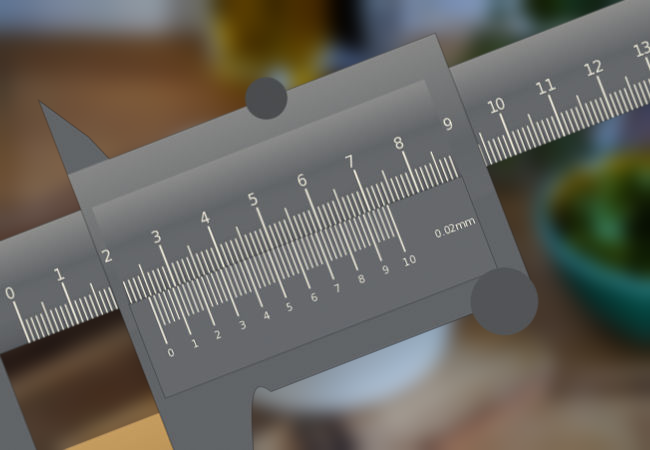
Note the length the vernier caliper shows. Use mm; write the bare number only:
24.5
